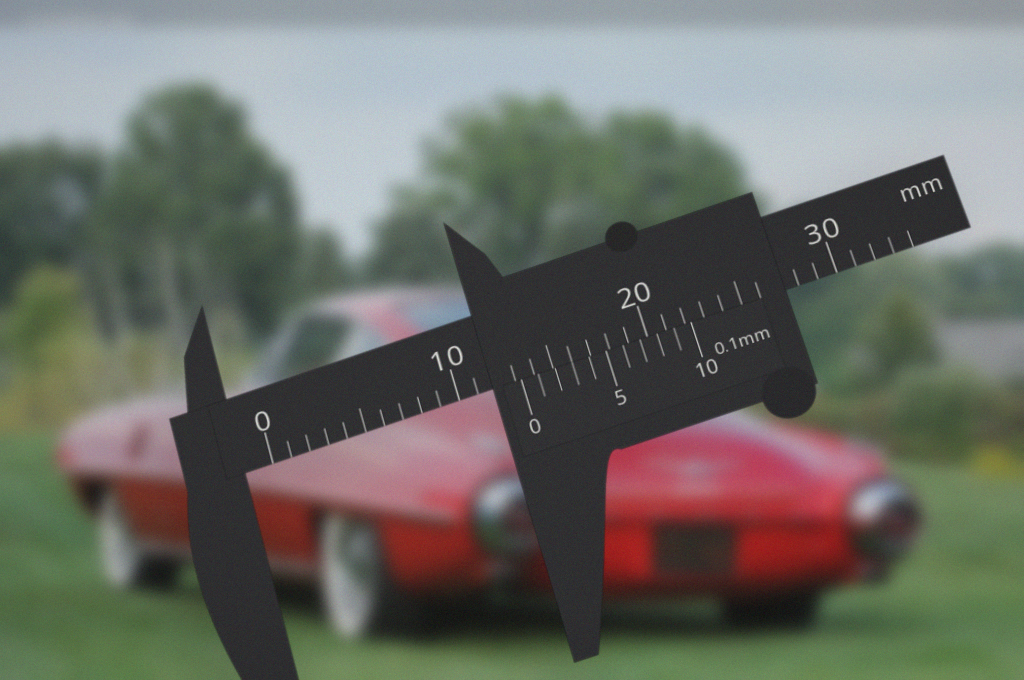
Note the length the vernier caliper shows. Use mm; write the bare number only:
13.3
